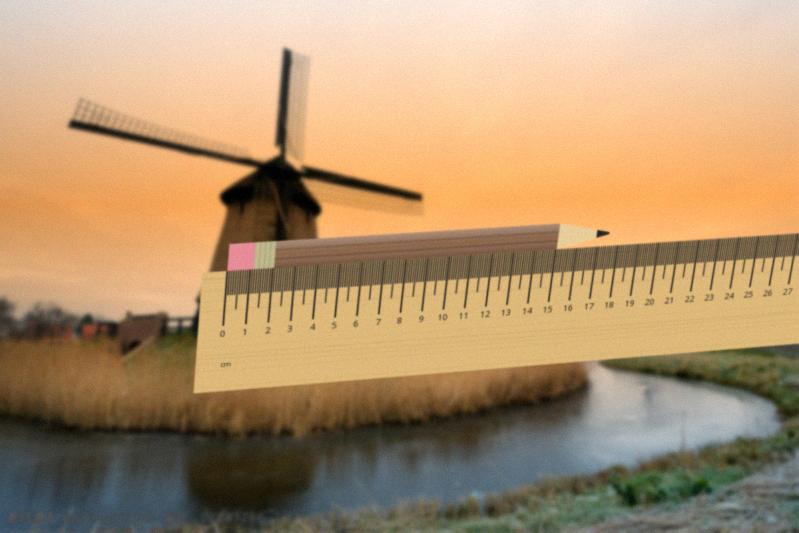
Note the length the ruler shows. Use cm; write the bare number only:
17.5
